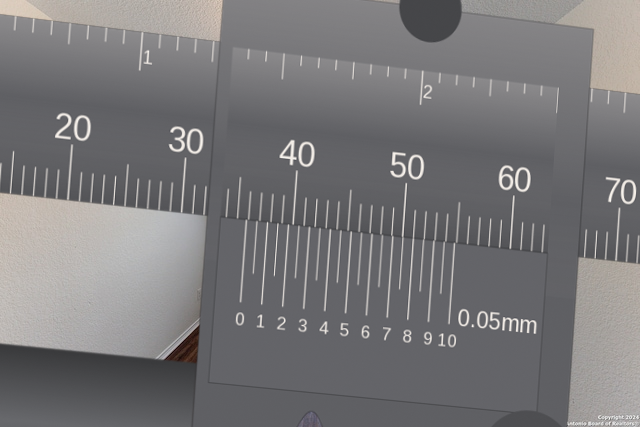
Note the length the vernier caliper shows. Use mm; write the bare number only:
35.8
